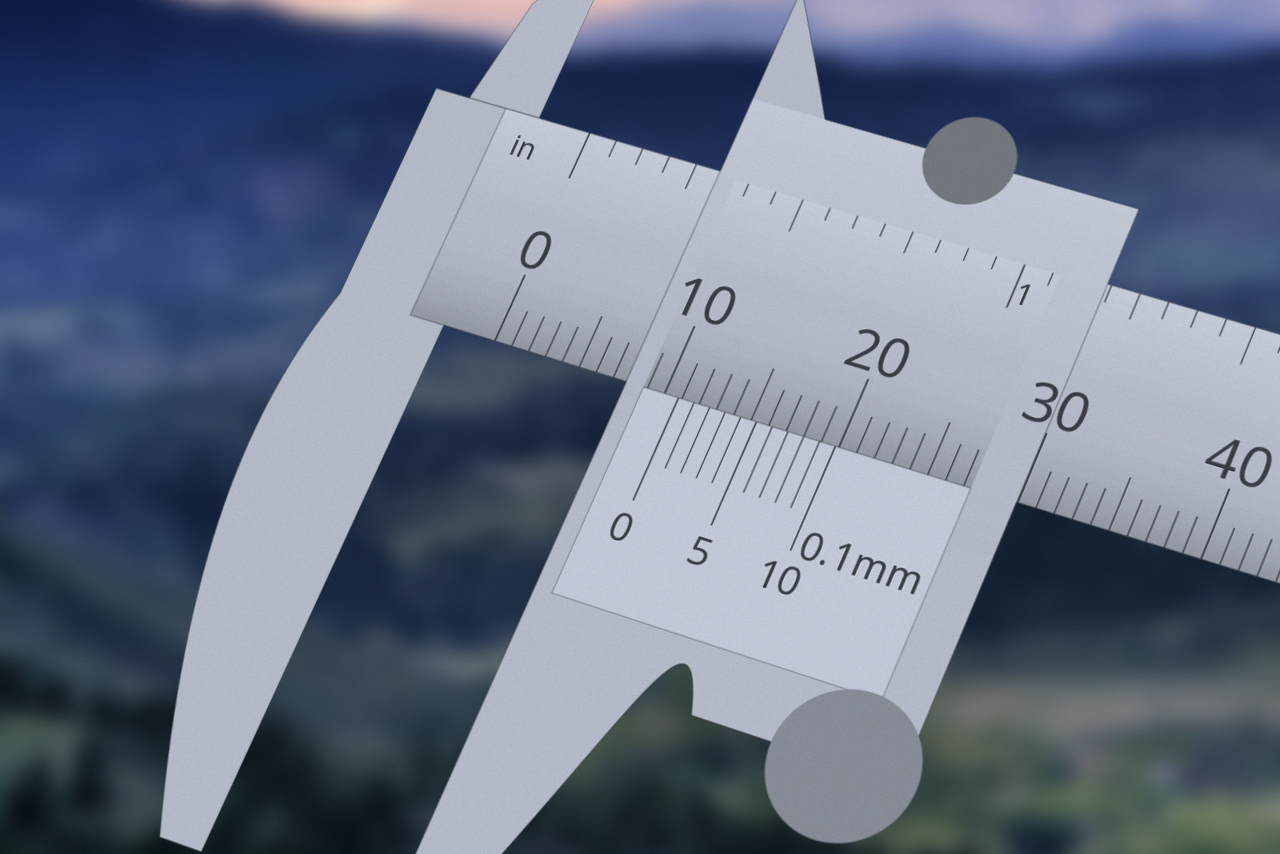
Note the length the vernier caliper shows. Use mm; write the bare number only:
10.8
